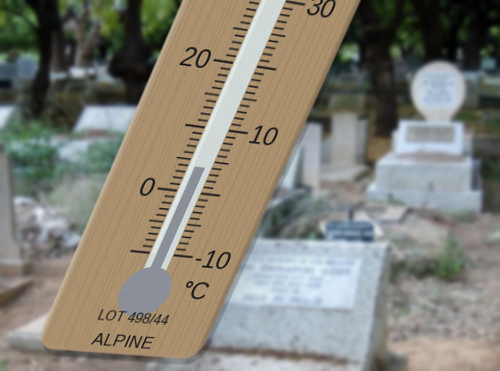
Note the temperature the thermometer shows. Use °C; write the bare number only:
4
